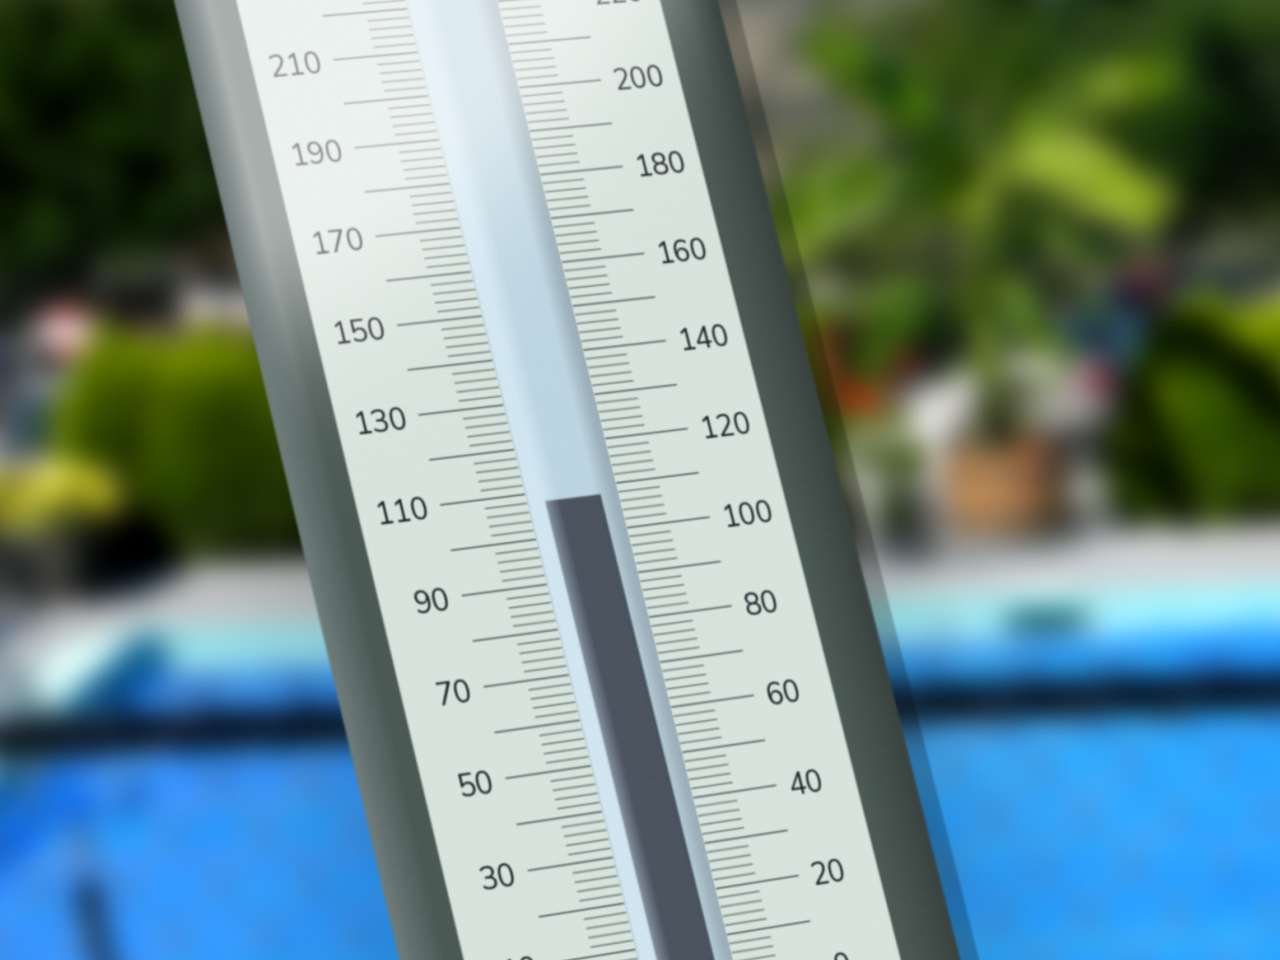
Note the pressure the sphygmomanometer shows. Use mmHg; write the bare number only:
108
